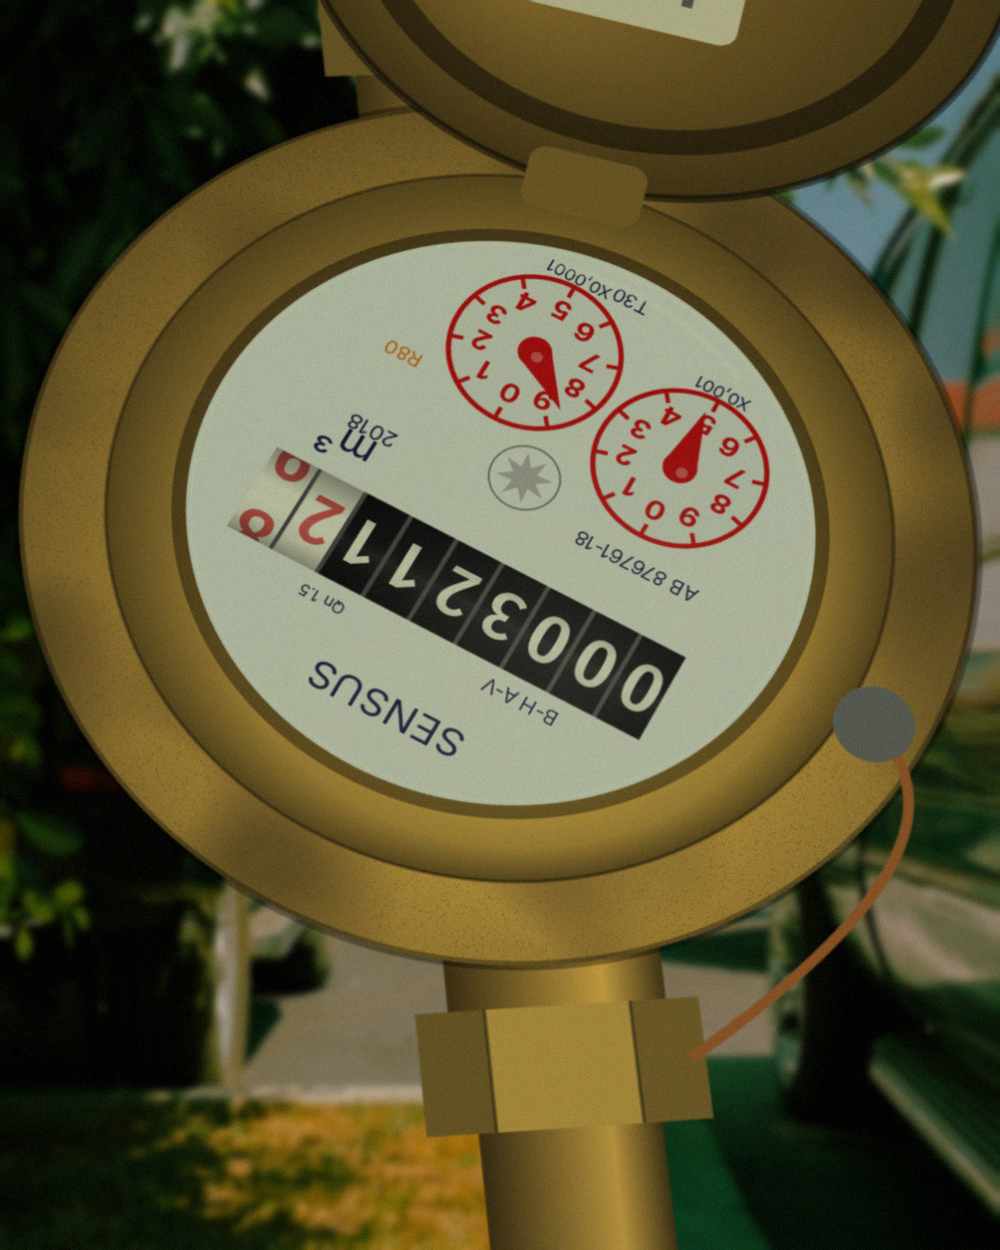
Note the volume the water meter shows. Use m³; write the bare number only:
3211.2848
